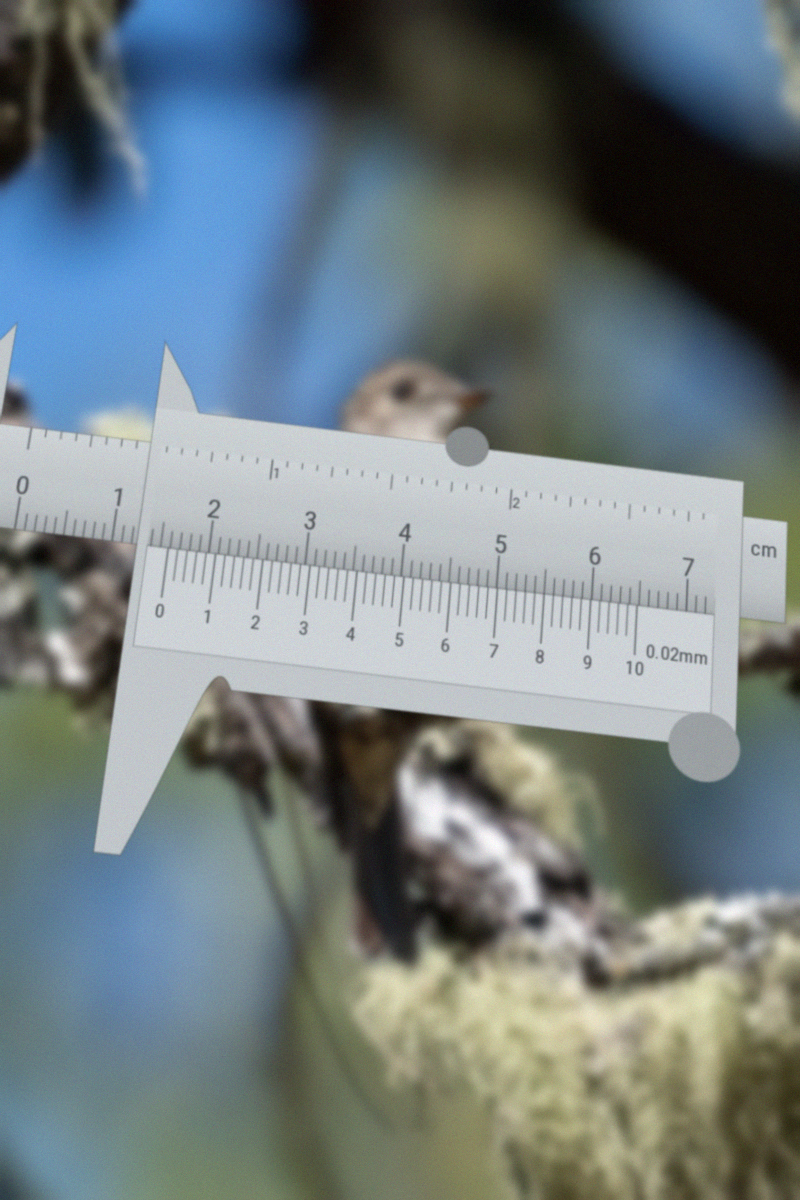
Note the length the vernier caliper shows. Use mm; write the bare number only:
15.8
